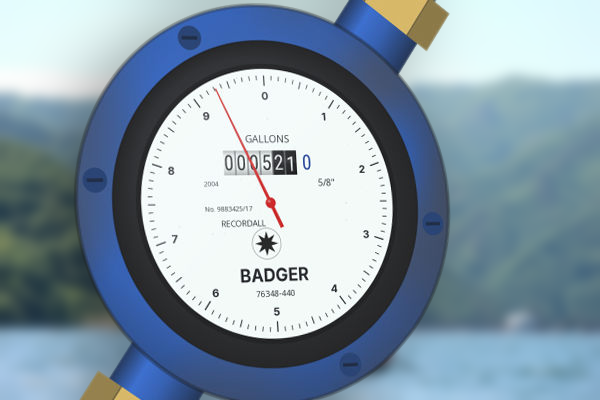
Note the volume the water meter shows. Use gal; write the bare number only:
5209.3
